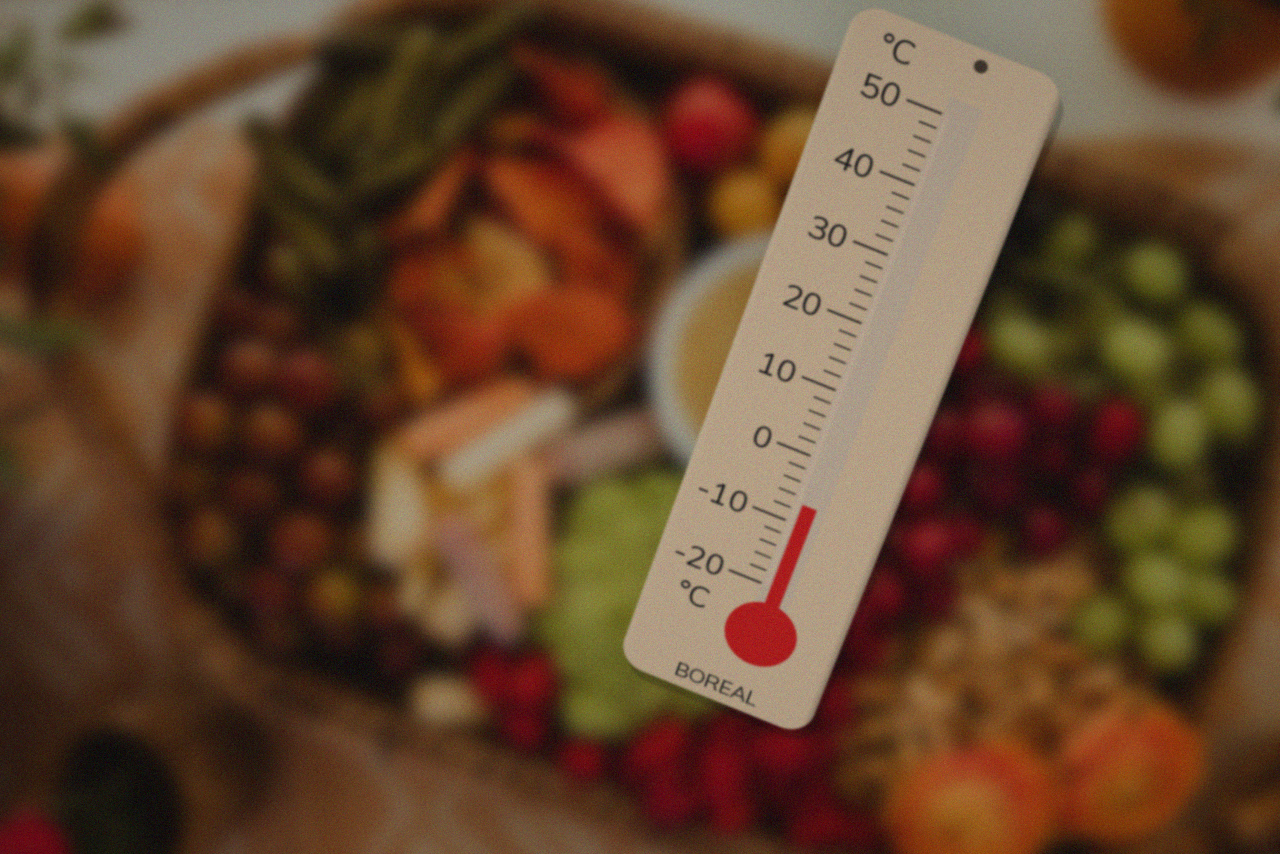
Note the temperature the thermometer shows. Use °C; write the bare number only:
-7
